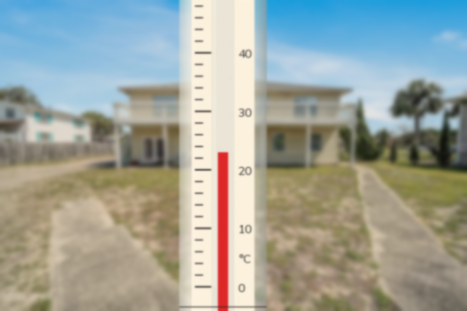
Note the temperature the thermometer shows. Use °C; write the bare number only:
23
